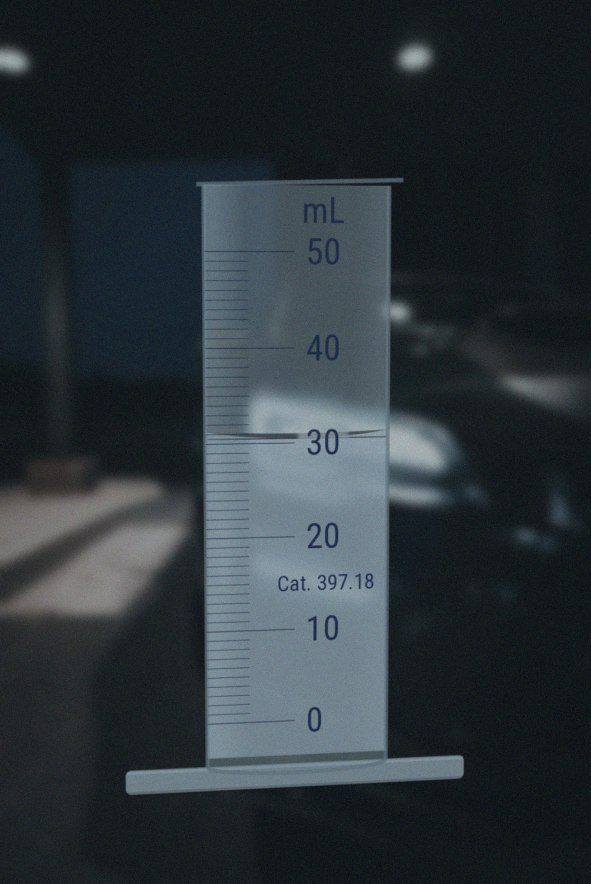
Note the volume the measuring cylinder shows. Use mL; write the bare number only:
30.5
